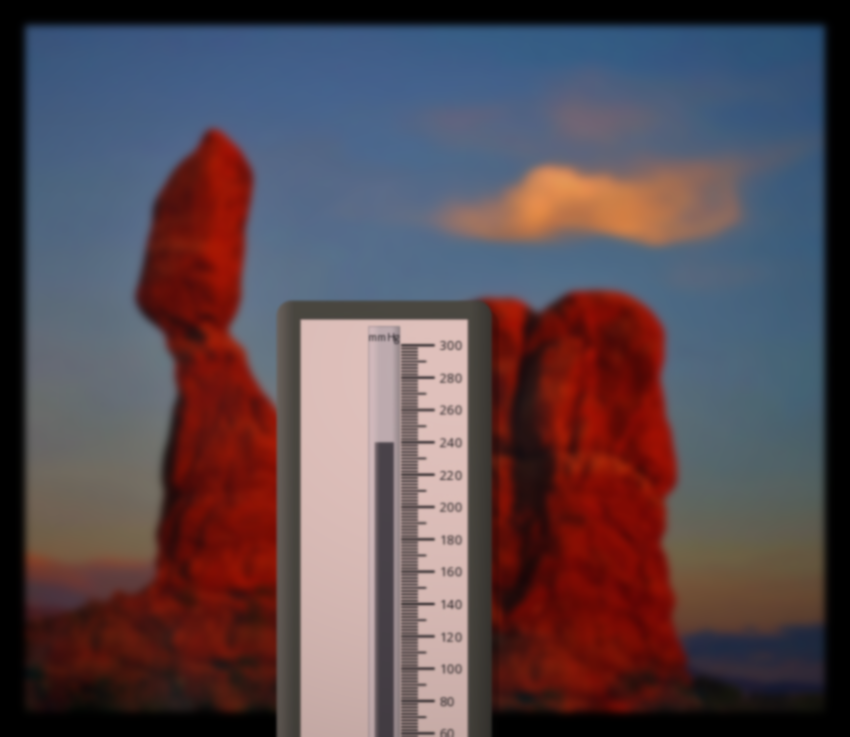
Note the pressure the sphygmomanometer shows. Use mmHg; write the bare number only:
240
